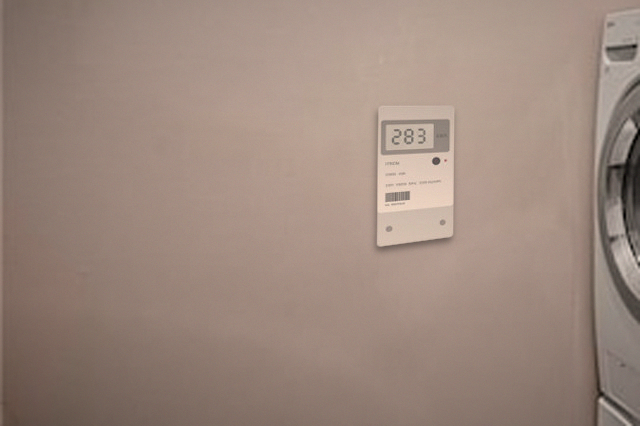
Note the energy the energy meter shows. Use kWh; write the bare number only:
283
